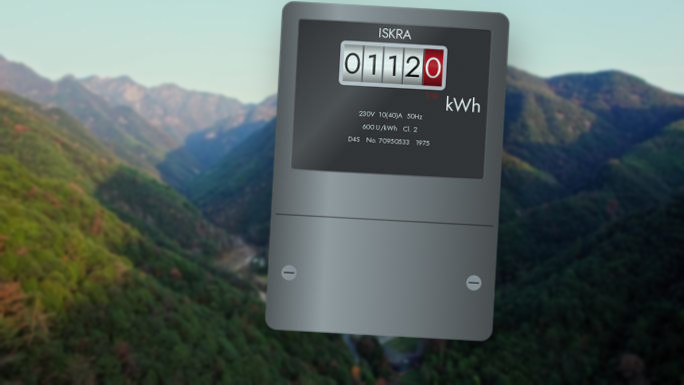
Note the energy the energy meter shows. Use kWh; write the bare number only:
112.0
